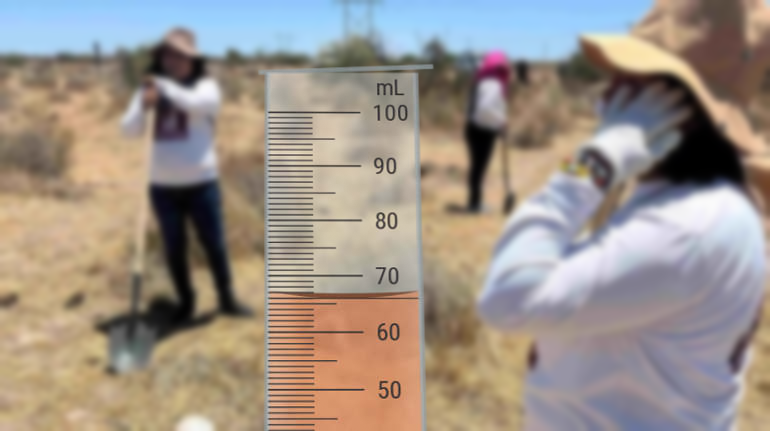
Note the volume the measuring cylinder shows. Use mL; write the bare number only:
66
